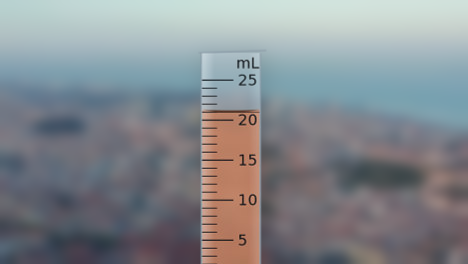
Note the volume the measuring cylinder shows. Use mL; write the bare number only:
21
